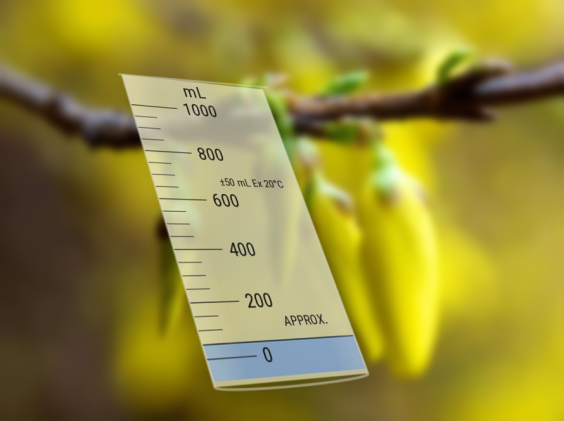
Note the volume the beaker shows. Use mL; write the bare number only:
50
